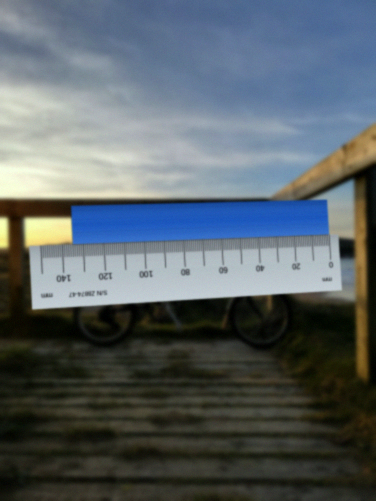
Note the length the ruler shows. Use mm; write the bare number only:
135
